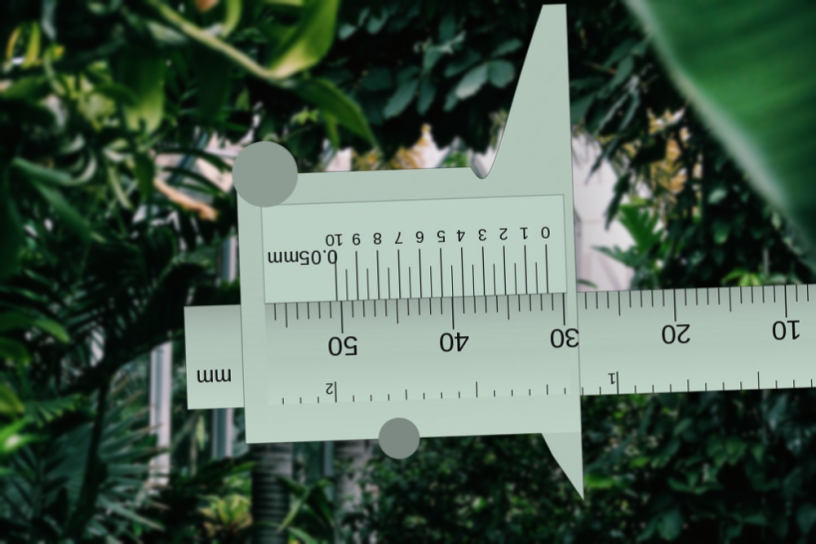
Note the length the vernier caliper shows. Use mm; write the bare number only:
31.4
